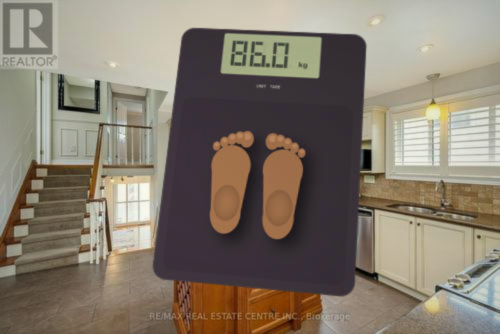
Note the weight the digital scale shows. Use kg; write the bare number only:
86.0
